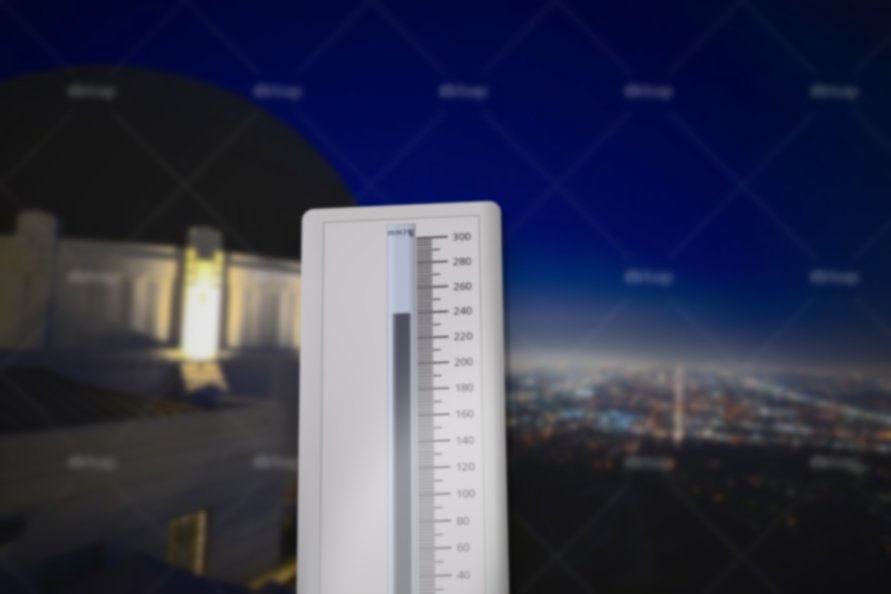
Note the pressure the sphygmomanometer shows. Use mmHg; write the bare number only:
240
